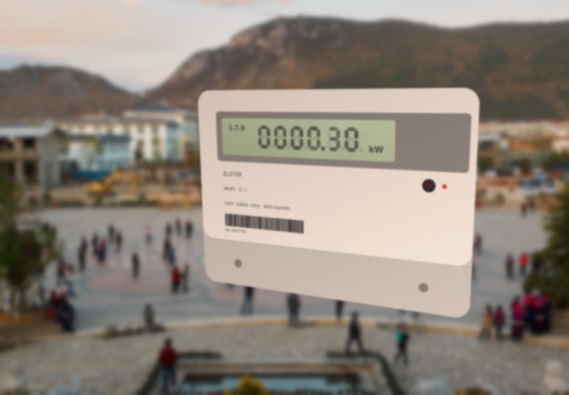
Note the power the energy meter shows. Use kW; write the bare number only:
0.30
